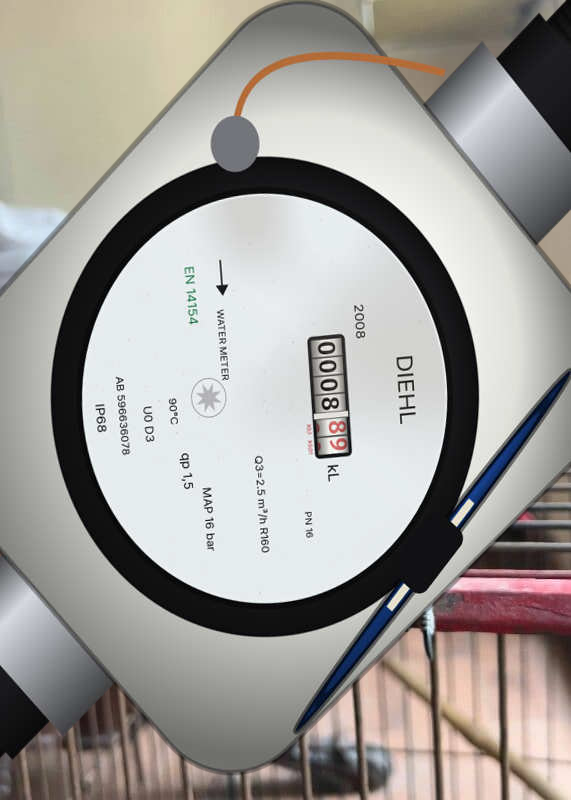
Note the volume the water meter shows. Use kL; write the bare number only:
8.89
